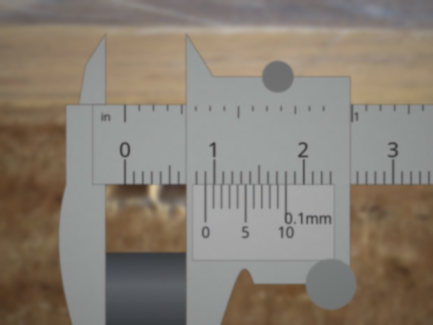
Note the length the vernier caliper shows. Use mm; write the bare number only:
9.0
